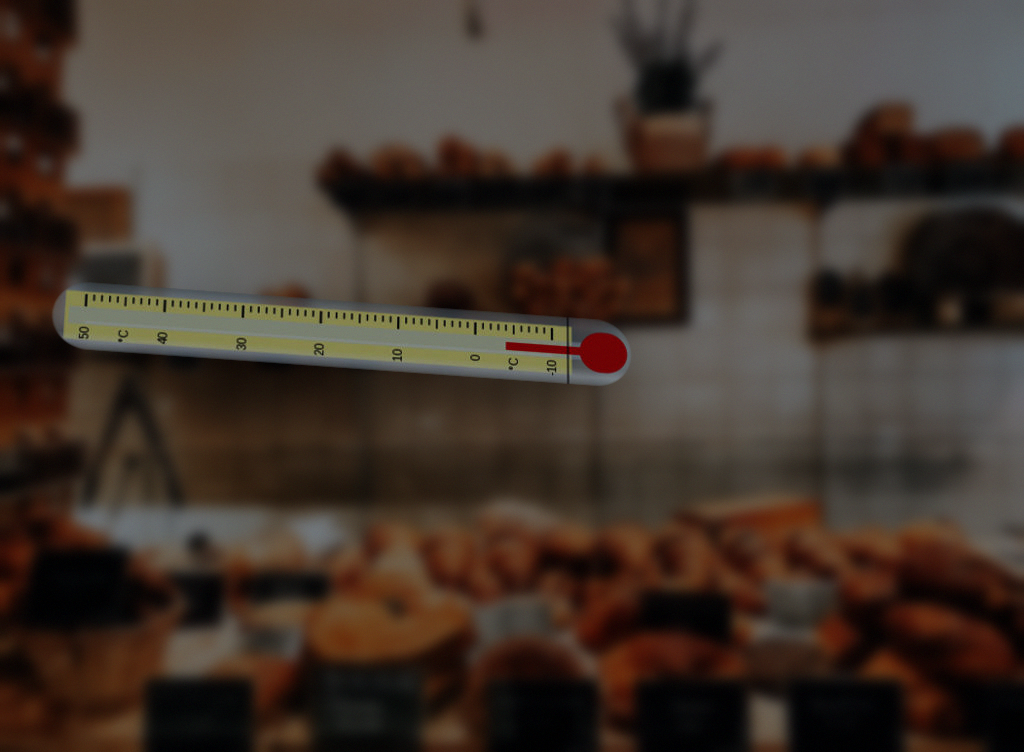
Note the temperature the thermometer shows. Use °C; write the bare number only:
-4
